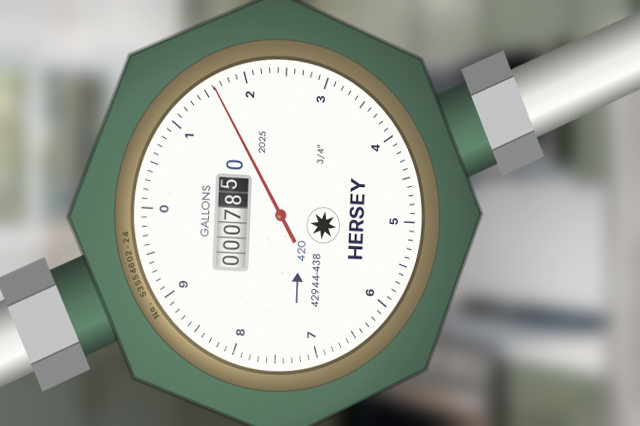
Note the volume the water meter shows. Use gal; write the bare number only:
7851.6
